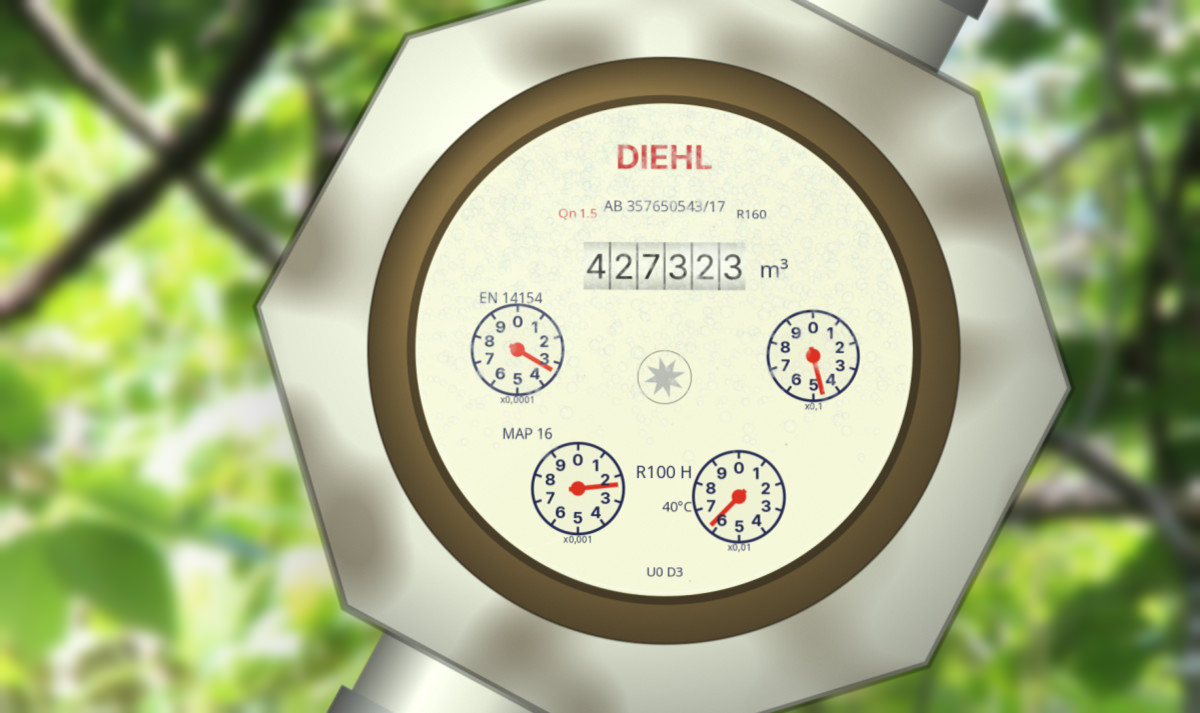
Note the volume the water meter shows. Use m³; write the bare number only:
427323.4623
